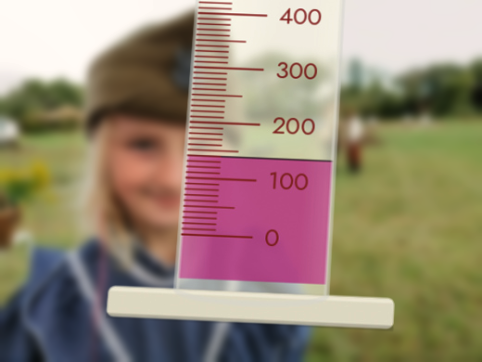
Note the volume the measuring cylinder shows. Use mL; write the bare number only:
140
